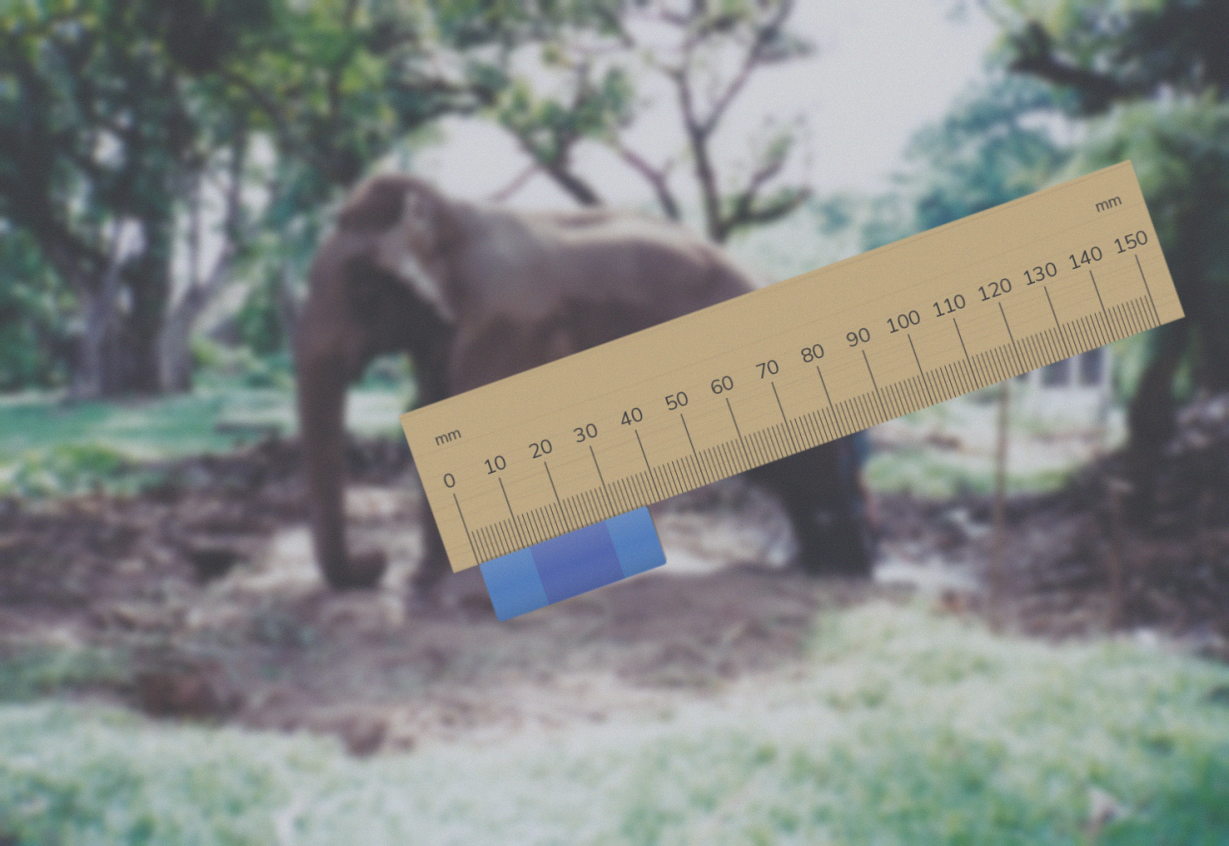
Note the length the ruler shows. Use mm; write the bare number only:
37
